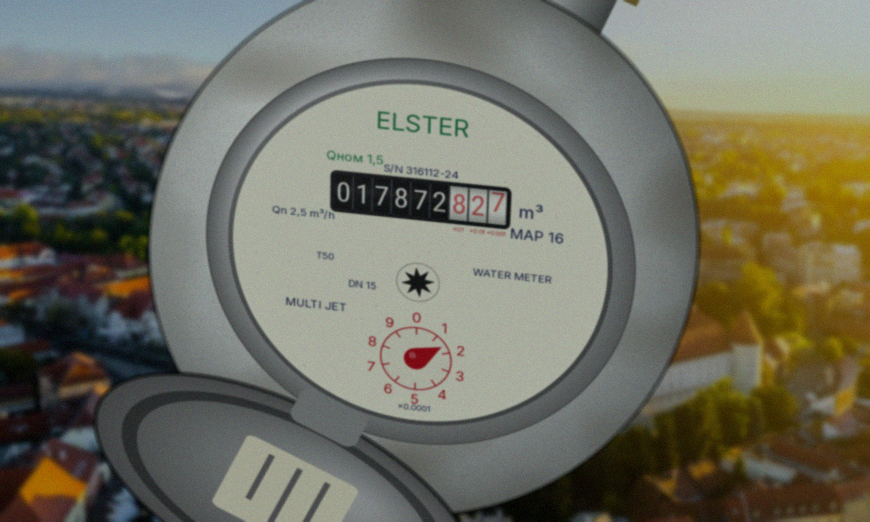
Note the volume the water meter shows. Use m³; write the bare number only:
17872.8271
